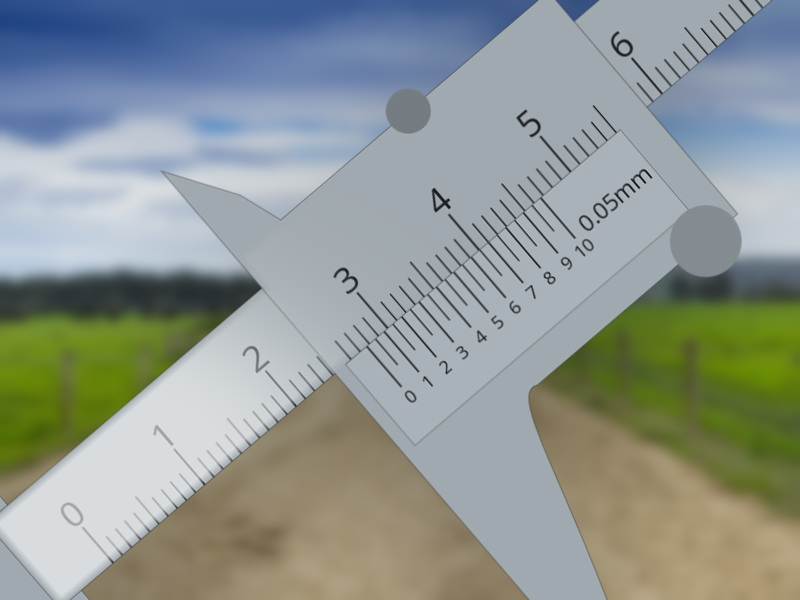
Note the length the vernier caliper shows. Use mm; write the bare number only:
27.7
